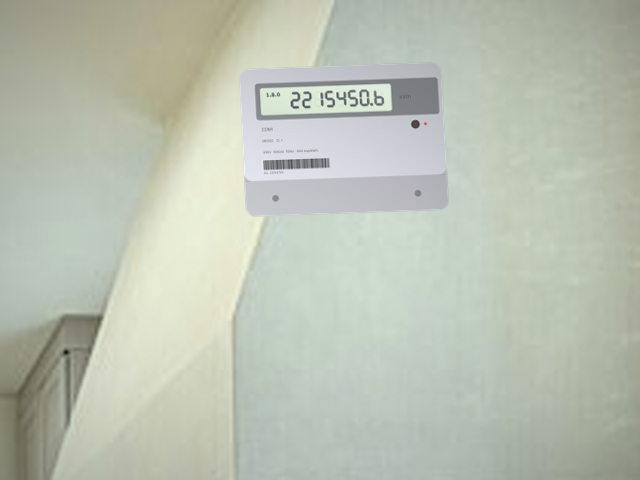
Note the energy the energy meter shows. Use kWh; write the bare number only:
2215450.6
